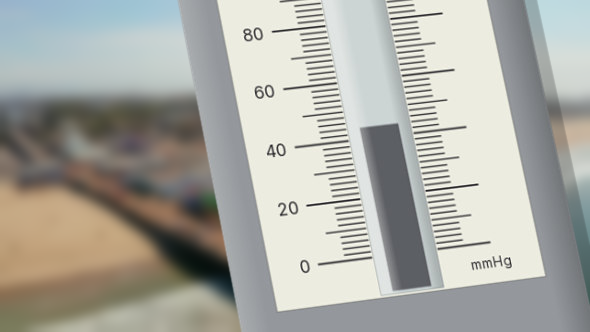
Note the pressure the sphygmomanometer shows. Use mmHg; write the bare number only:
44
